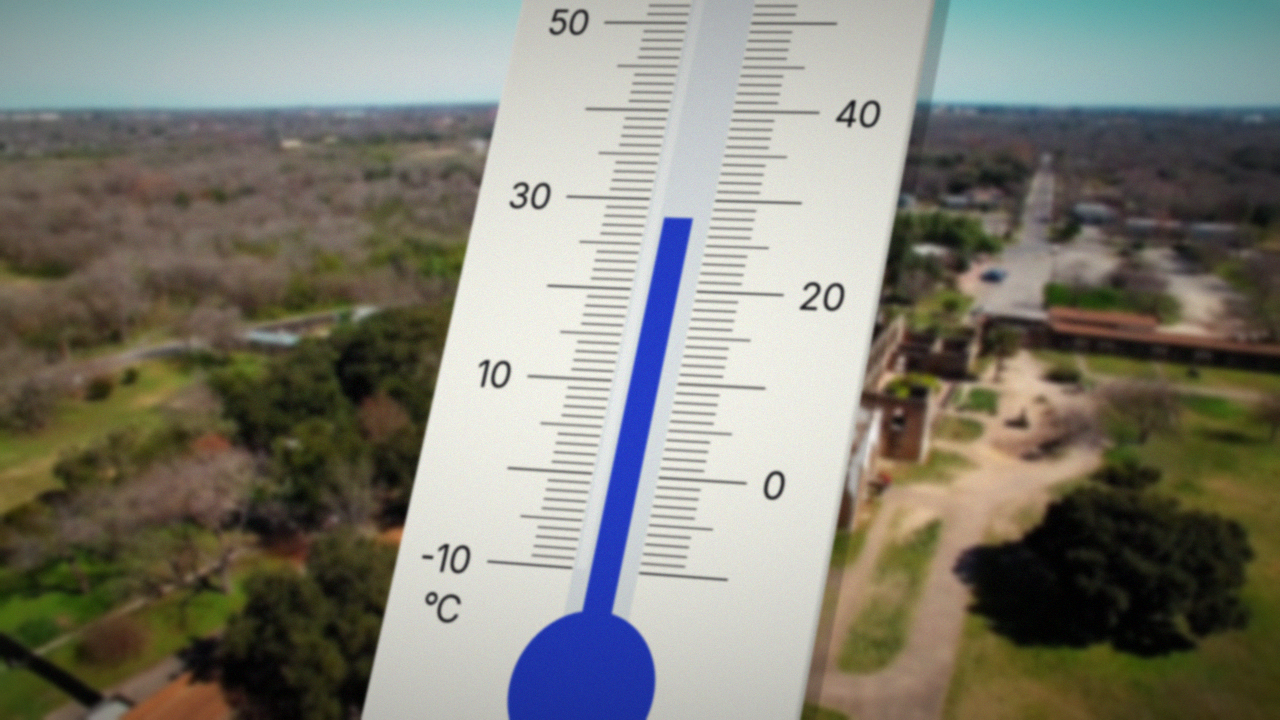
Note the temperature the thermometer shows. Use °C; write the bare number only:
28
